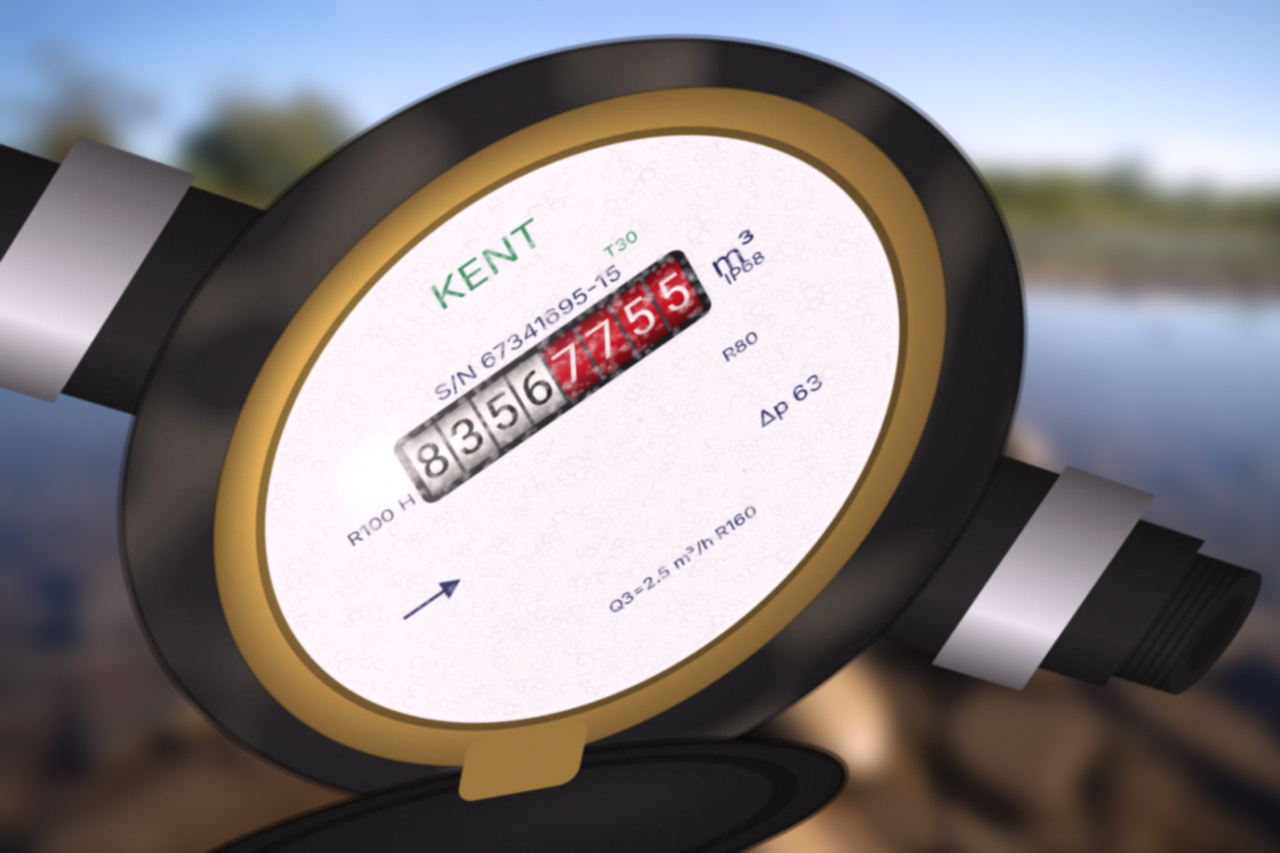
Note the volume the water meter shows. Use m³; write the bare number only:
8356.7755
